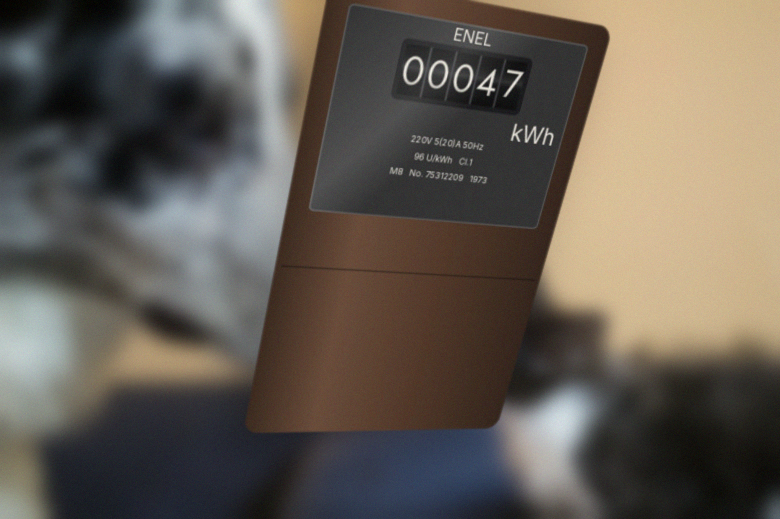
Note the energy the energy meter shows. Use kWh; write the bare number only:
47
